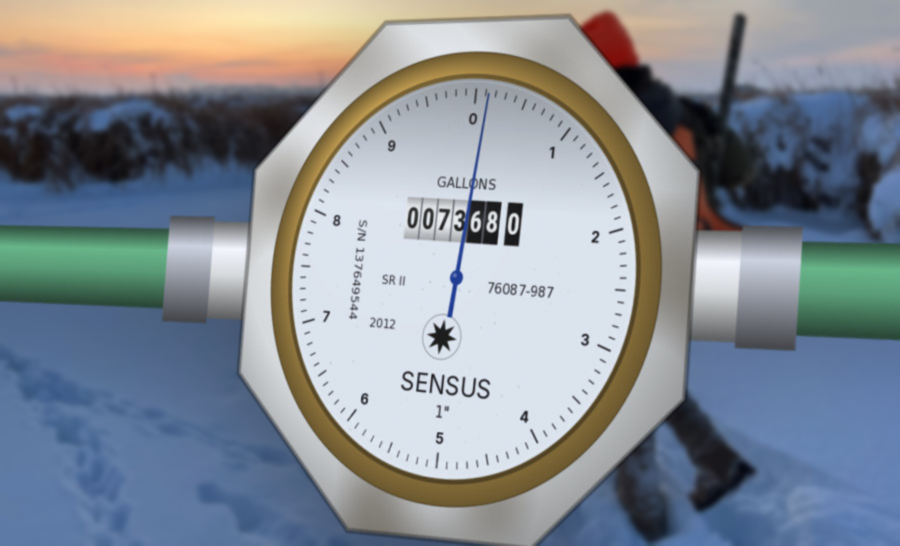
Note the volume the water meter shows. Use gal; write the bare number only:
73680.1
